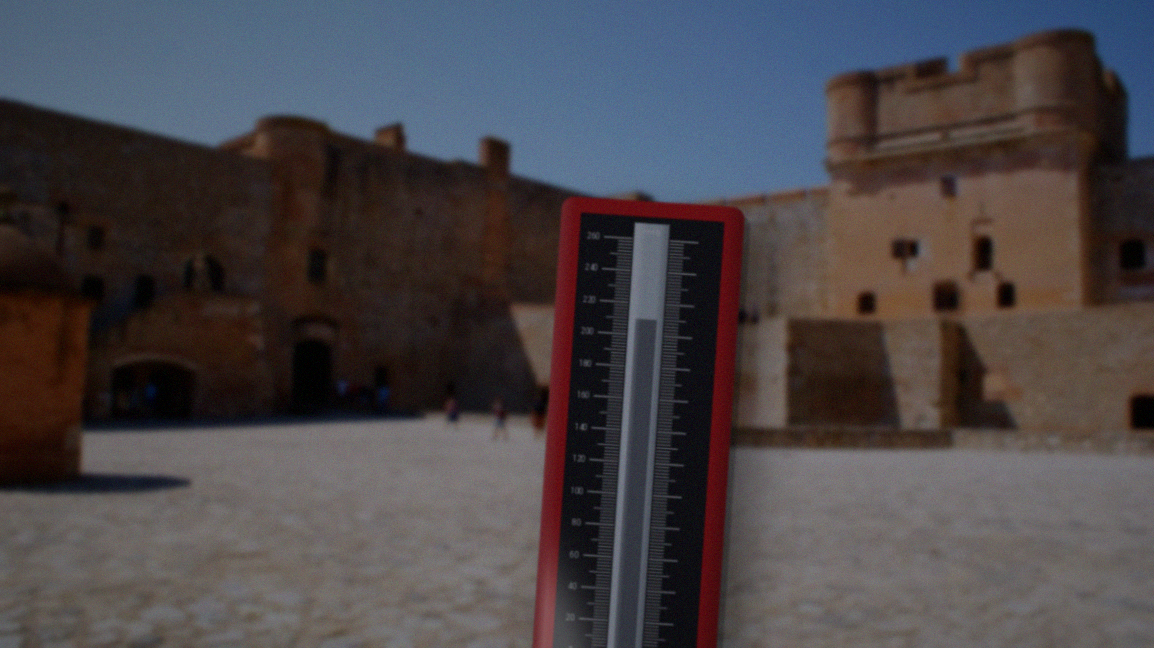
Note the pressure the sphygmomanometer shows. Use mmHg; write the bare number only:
210
